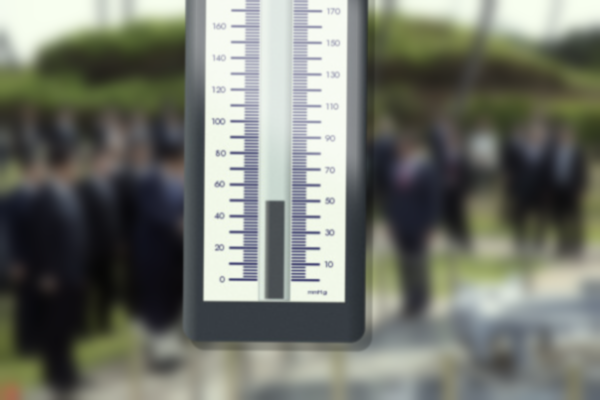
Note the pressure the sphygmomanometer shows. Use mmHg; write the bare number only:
50
